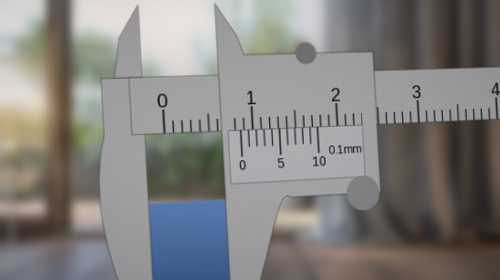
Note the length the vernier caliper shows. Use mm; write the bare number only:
8.6
